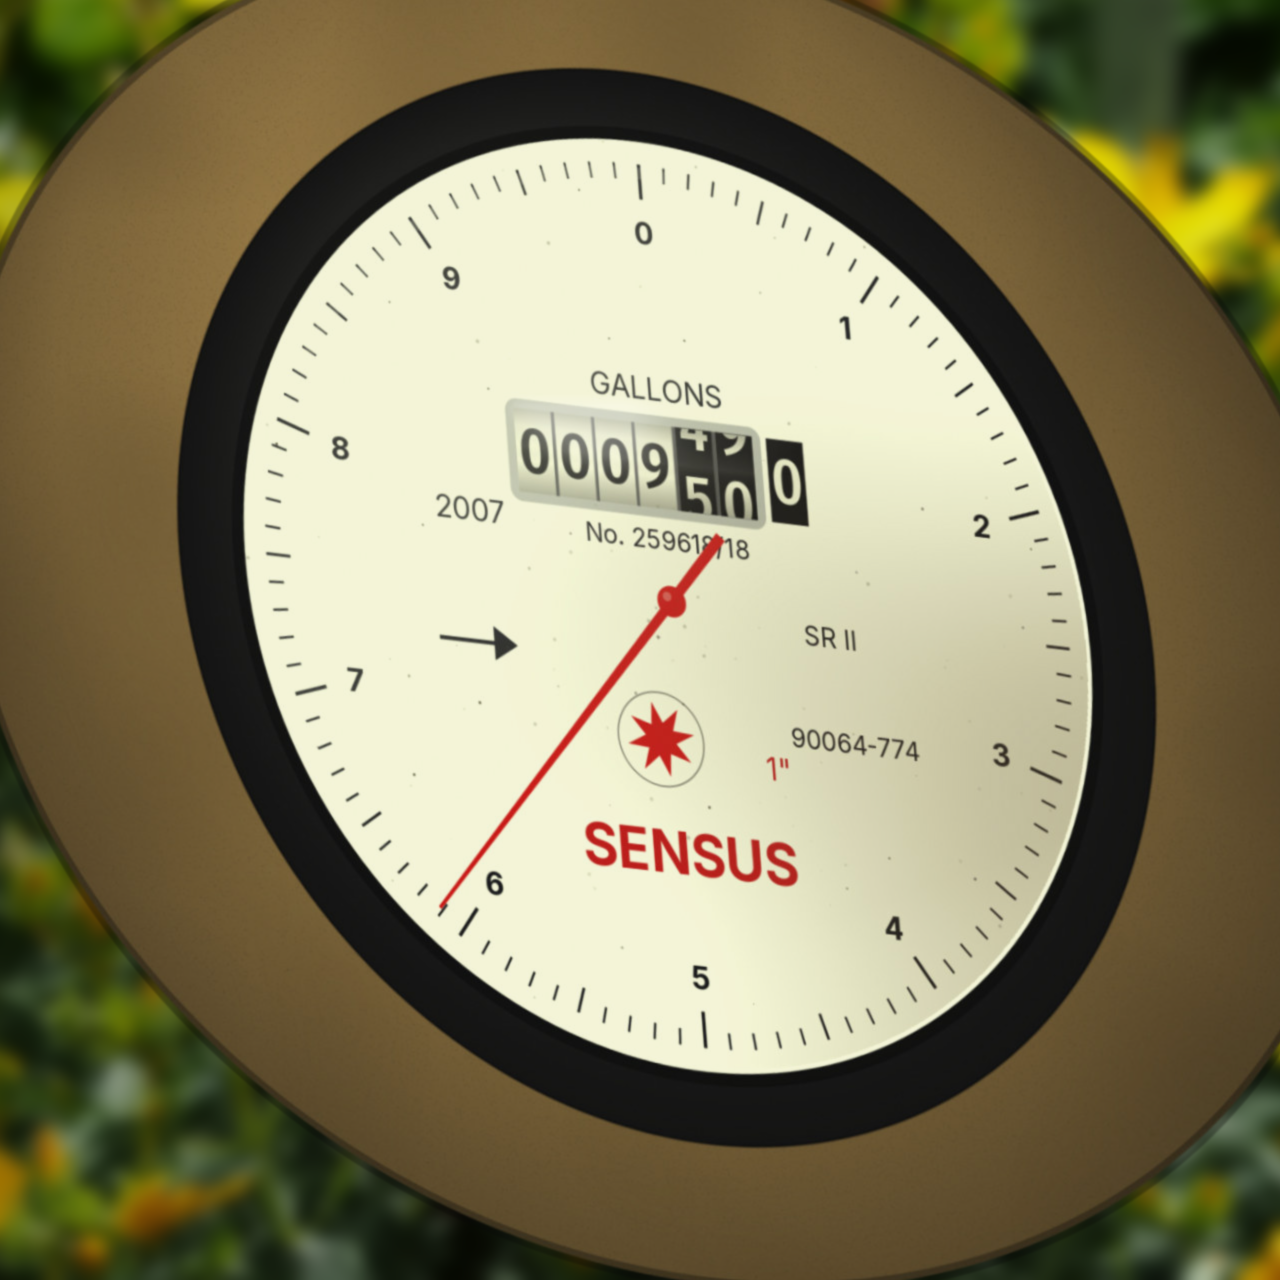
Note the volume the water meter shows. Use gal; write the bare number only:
9496.1
